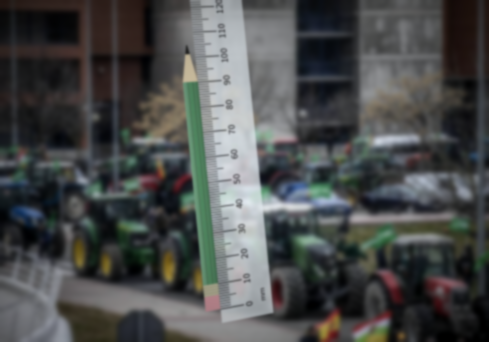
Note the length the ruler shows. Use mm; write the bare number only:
105
